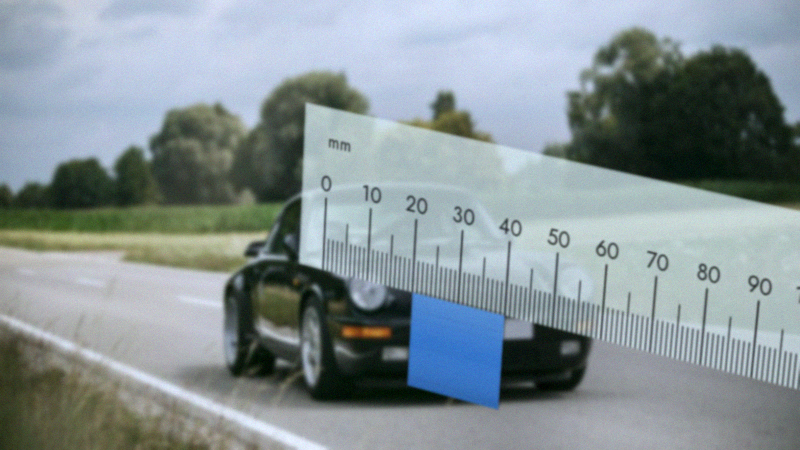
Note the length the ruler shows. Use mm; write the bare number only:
20
